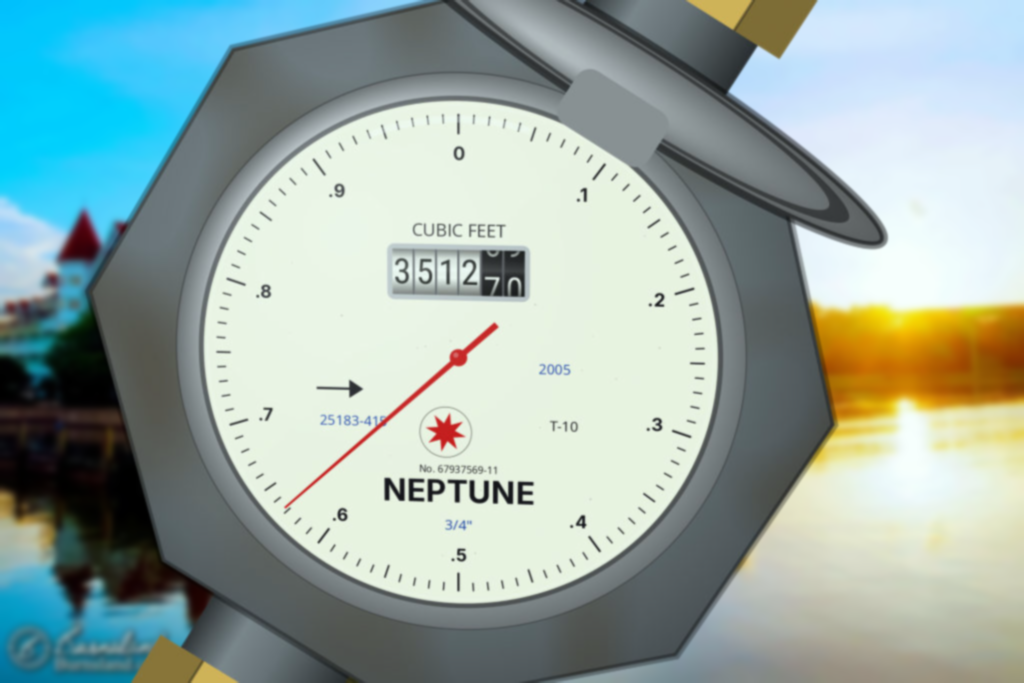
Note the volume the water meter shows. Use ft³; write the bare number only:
351269.63
